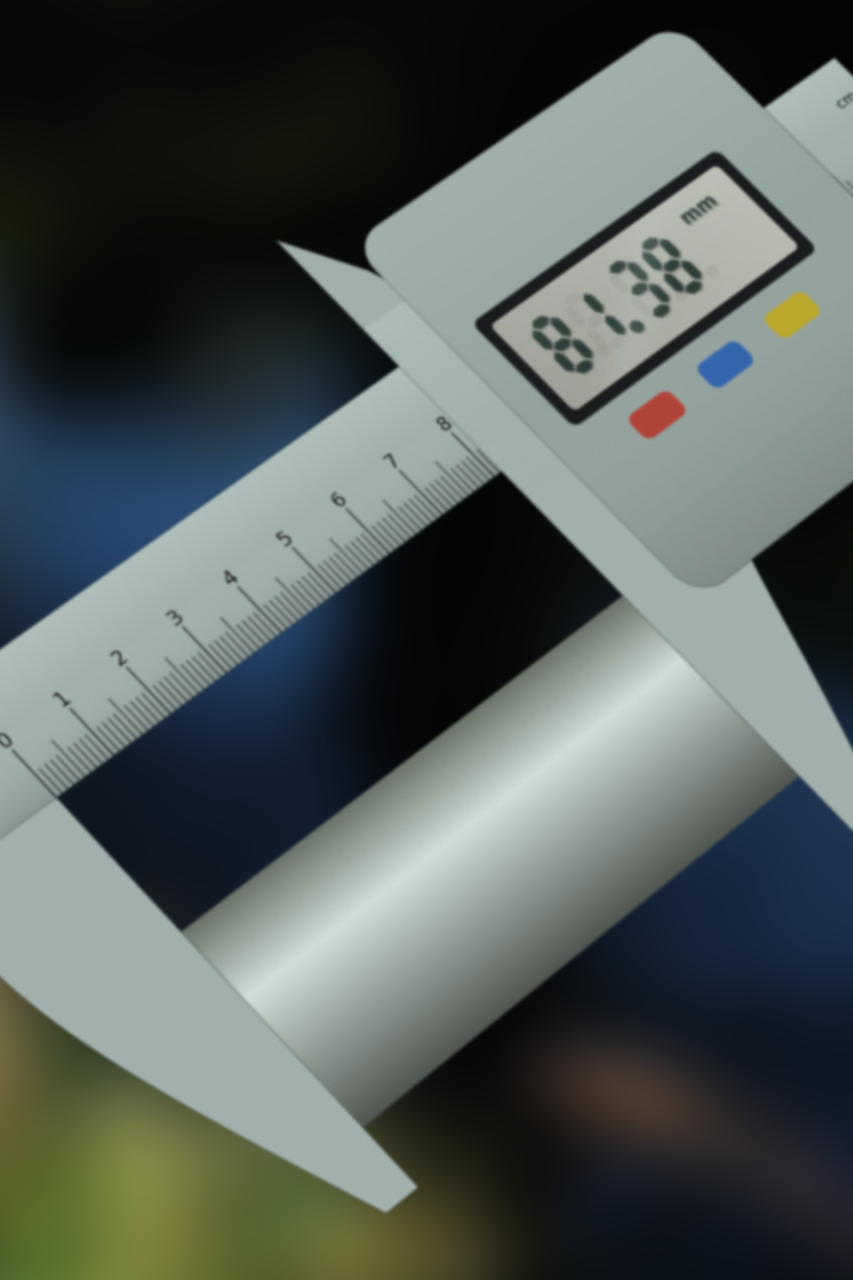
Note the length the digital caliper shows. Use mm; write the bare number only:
81.38
